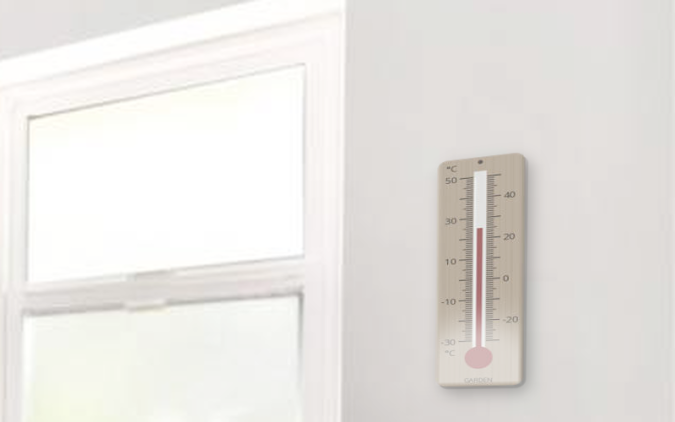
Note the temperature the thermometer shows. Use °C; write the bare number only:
25
